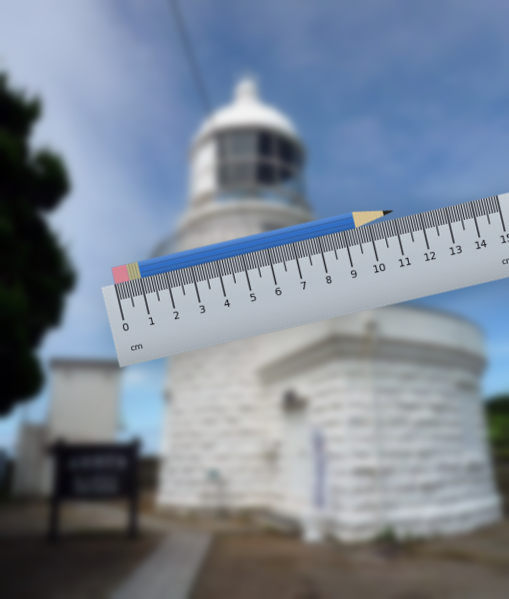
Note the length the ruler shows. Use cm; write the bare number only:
11
